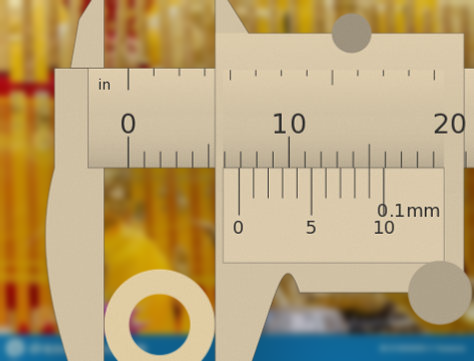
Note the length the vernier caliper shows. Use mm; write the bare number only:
6.9
